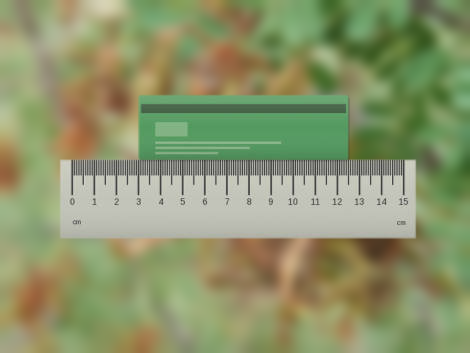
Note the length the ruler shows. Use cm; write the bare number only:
9.5
